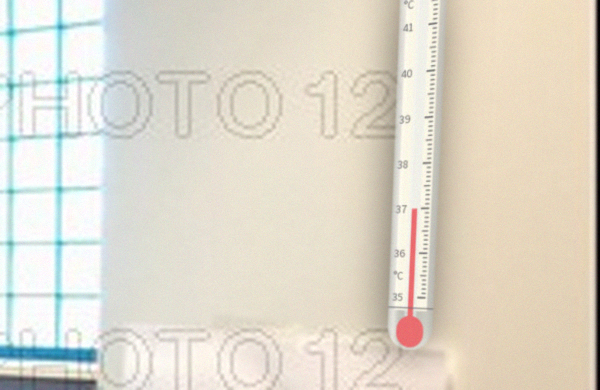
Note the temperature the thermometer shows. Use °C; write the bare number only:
37
